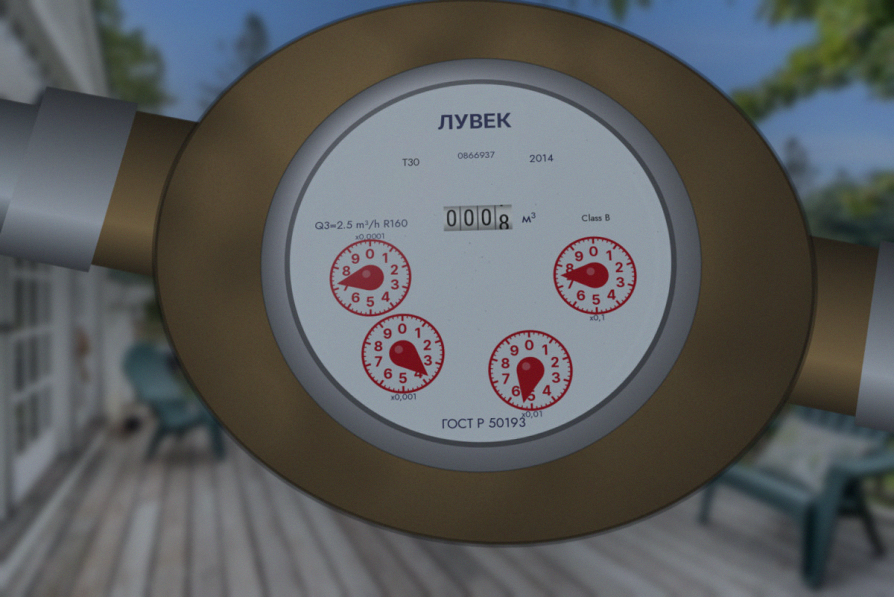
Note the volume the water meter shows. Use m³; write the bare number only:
7.7537
